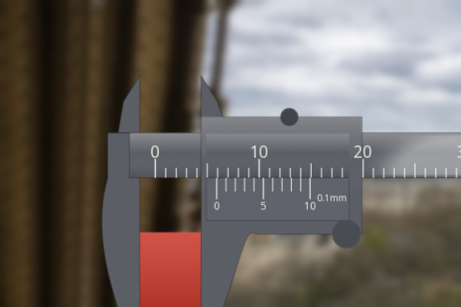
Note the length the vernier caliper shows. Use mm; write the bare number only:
5.9
